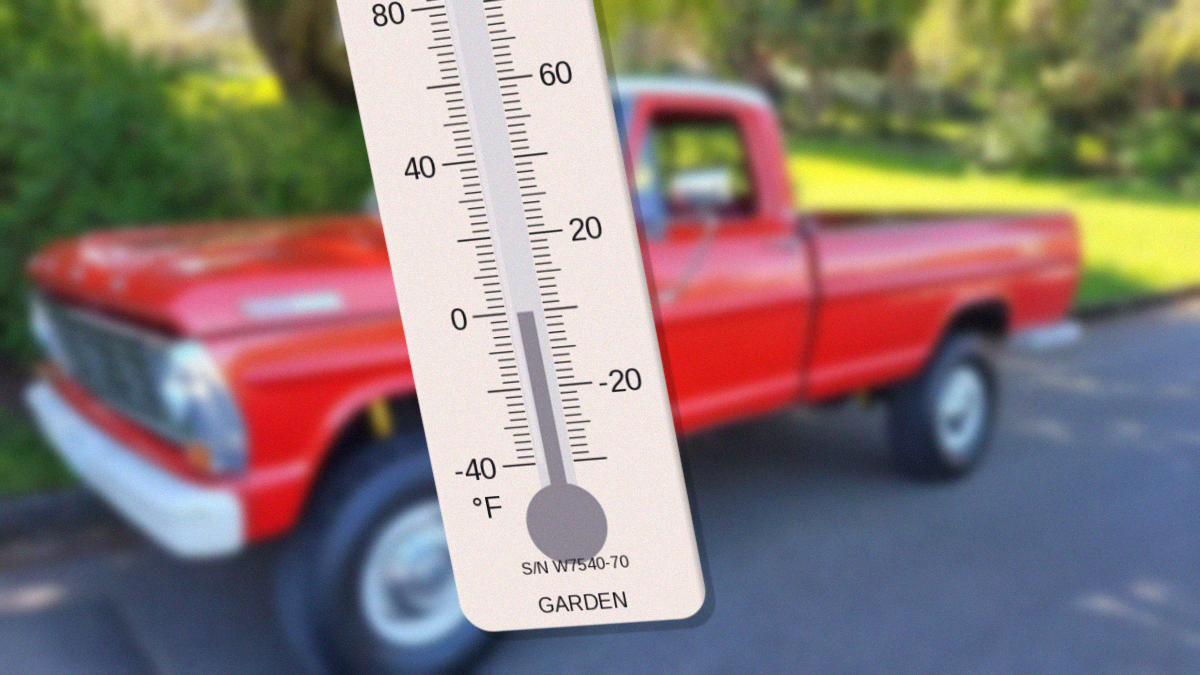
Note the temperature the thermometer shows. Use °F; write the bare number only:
0
